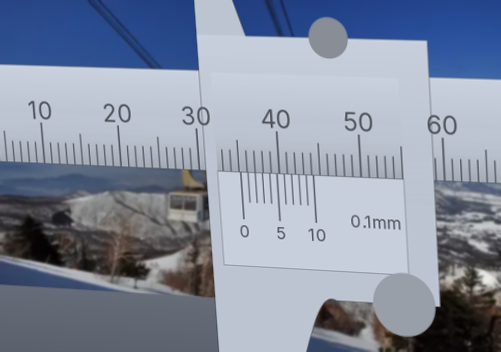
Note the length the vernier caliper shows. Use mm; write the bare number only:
35.2
